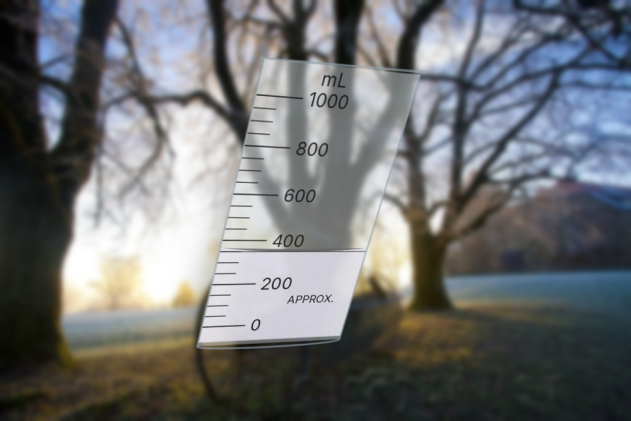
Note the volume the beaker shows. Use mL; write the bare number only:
350
